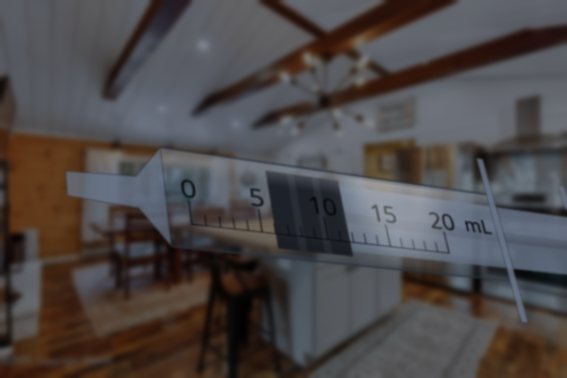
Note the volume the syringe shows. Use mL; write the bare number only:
6
